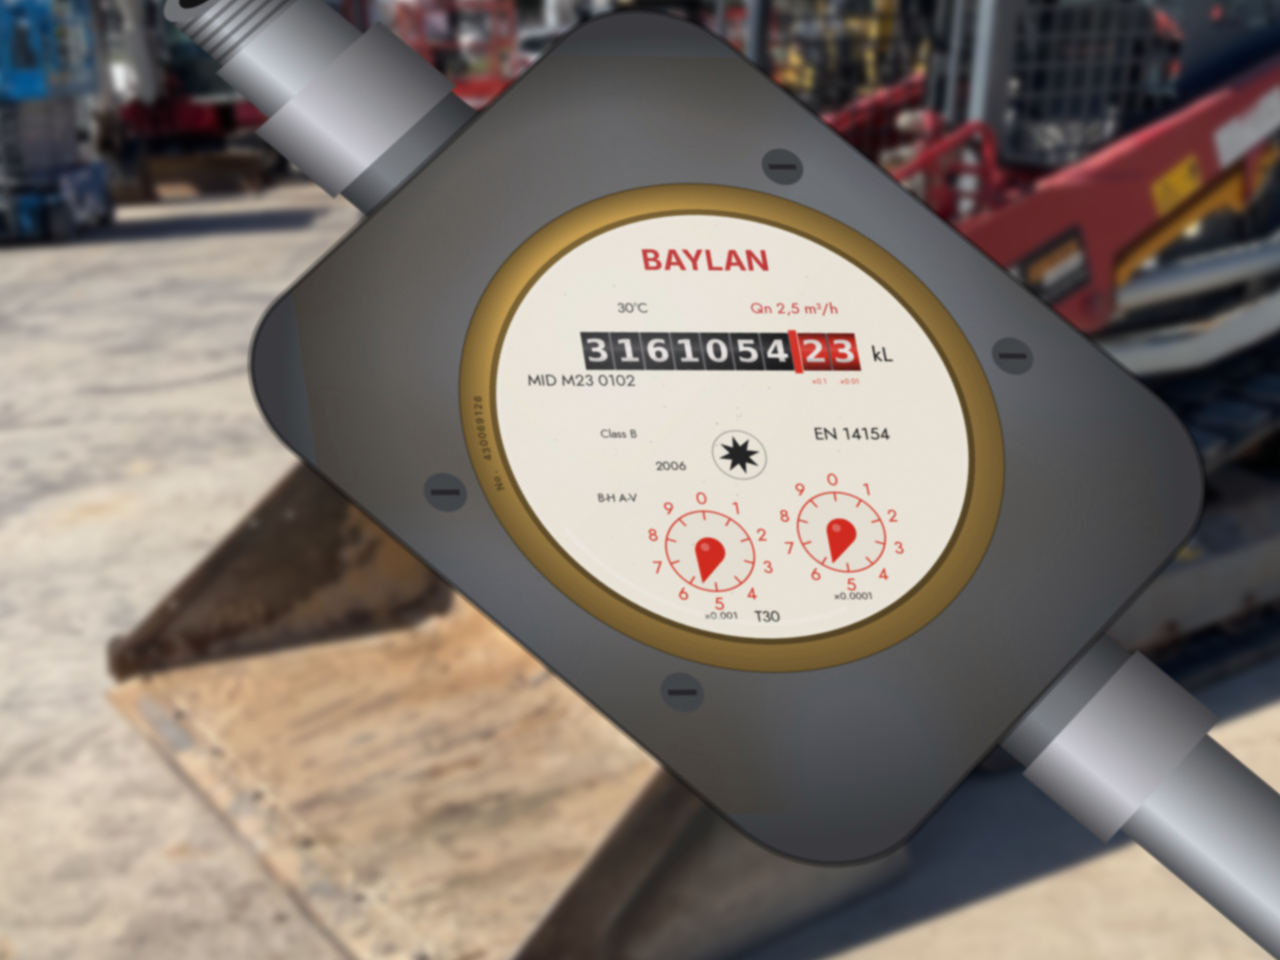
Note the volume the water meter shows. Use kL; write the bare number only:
3161054.2355
